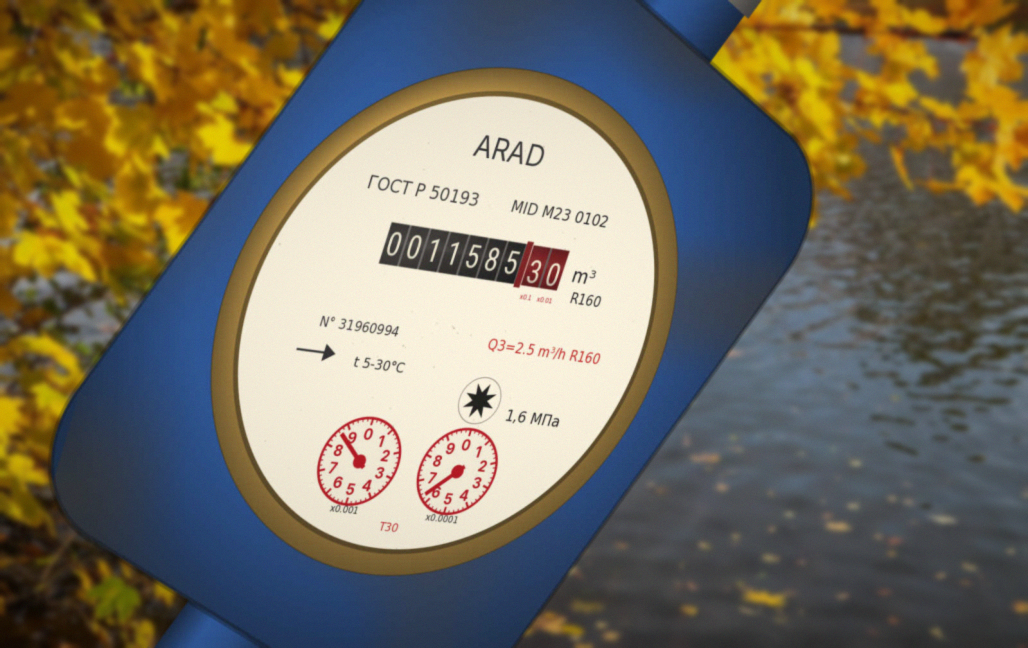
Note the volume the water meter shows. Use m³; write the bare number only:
11585.2986
